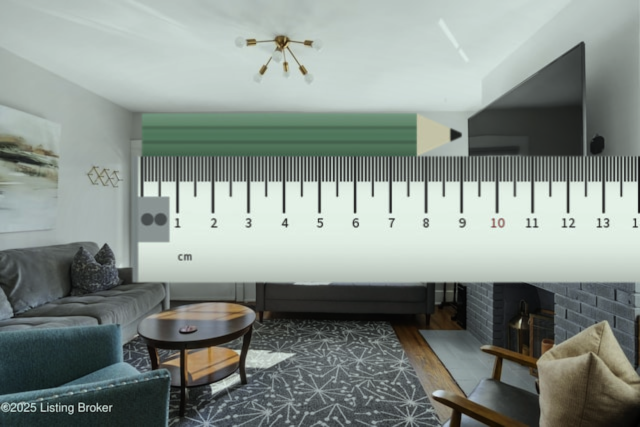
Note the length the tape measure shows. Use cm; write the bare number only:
9
